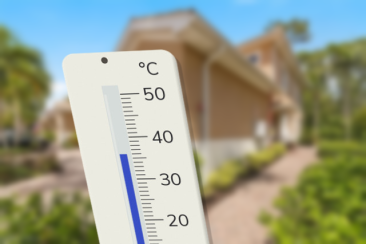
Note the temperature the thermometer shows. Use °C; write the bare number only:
36
